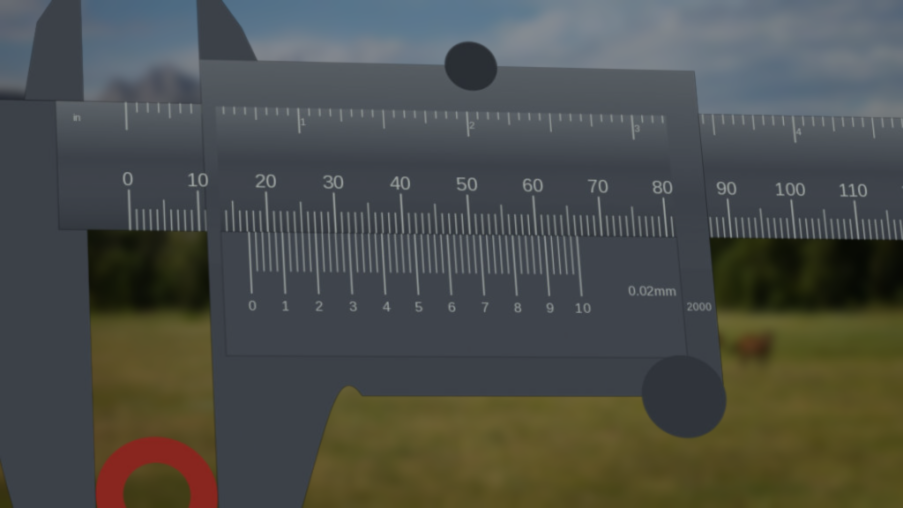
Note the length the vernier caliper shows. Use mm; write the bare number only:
17.2
